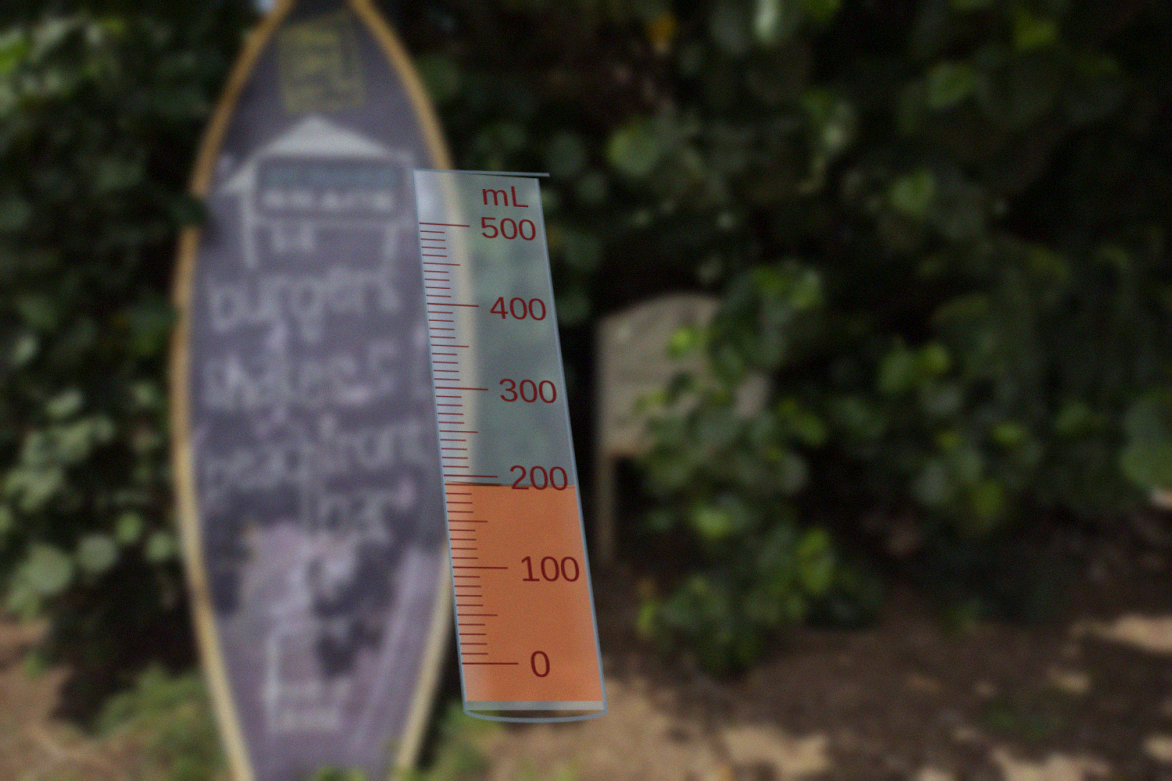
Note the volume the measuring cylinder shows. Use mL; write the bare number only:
190
